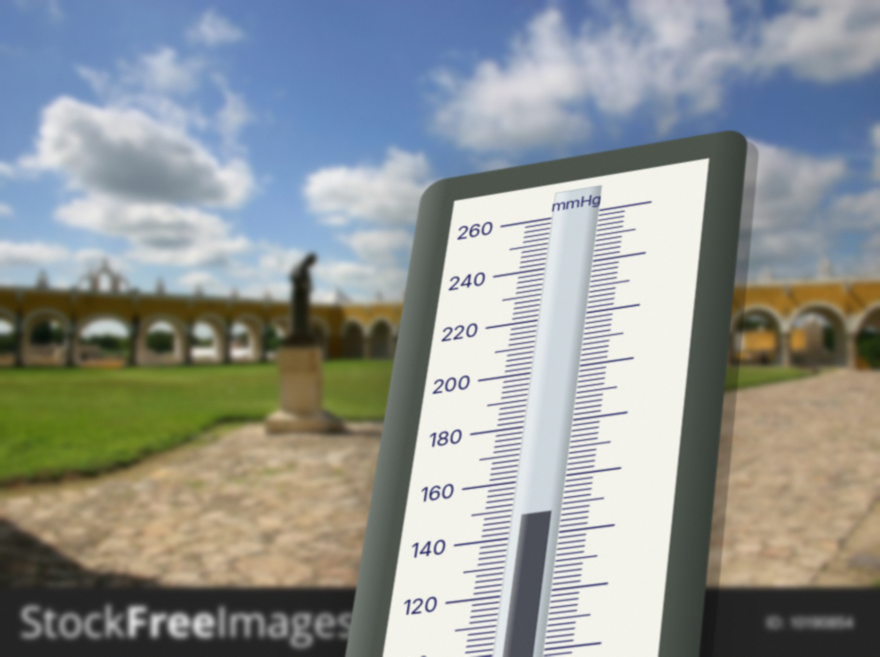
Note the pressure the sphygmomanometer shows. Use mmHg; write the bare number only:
148
